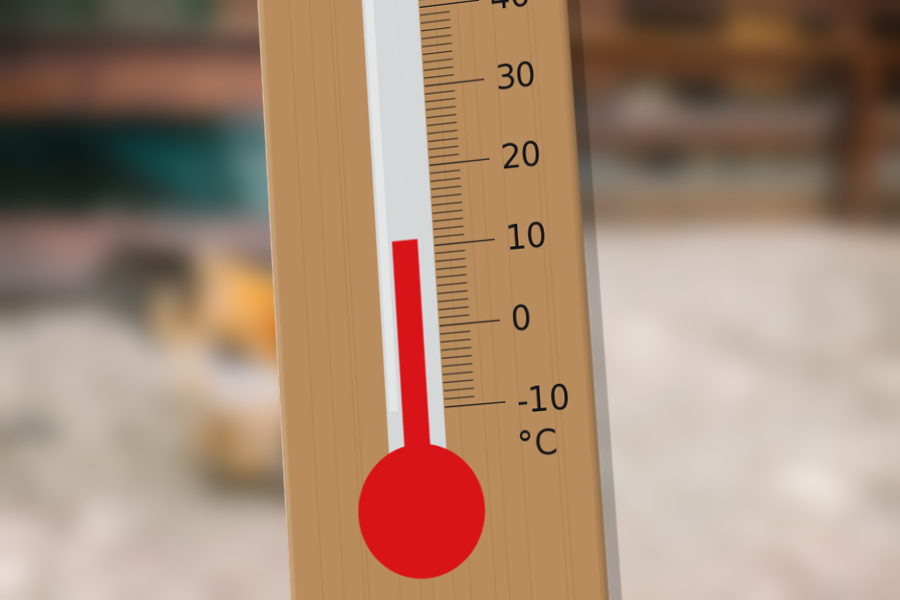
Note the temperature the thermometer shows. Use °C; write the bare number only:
11
